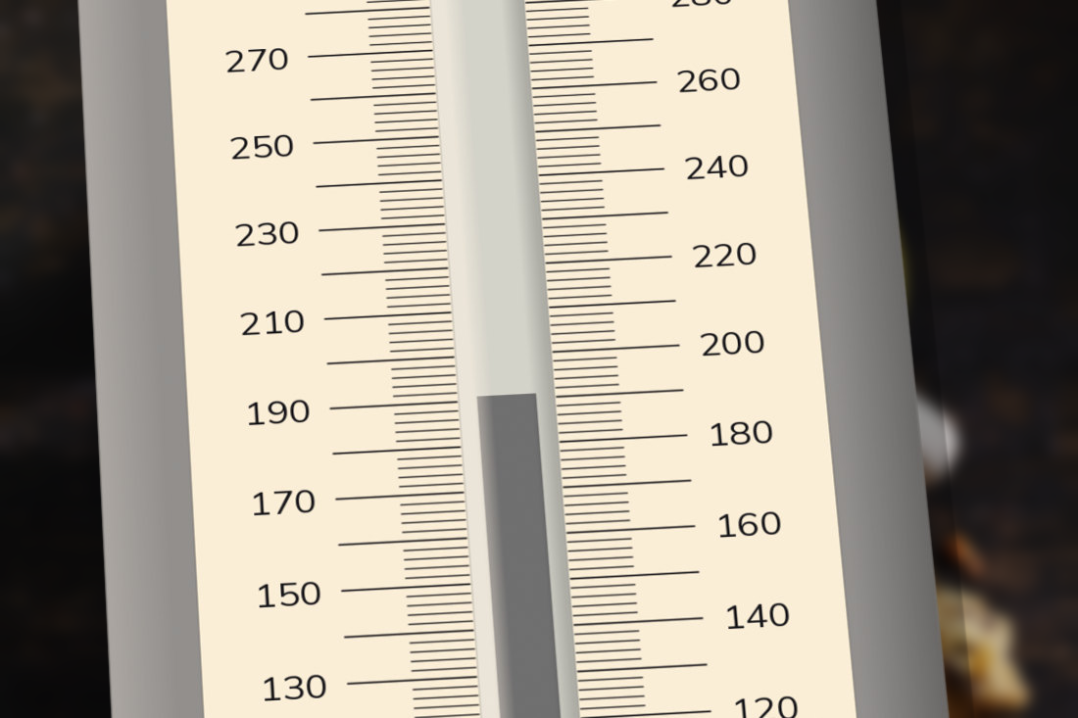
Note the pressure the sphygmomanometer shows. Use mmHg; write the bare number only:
191
